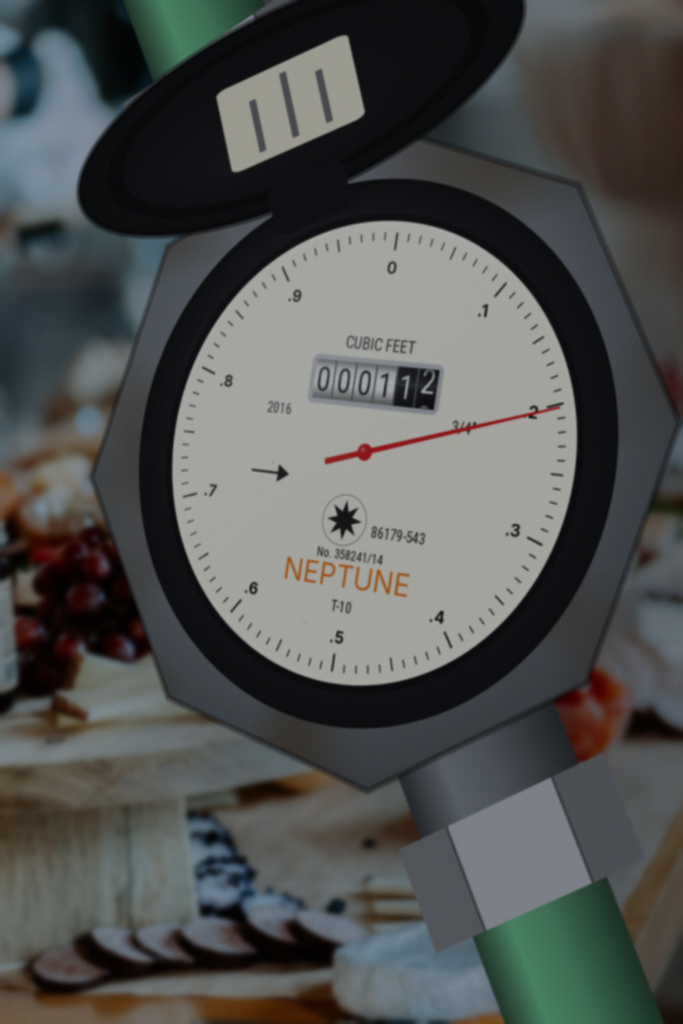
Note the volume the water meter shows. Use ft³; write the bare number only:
112.20
